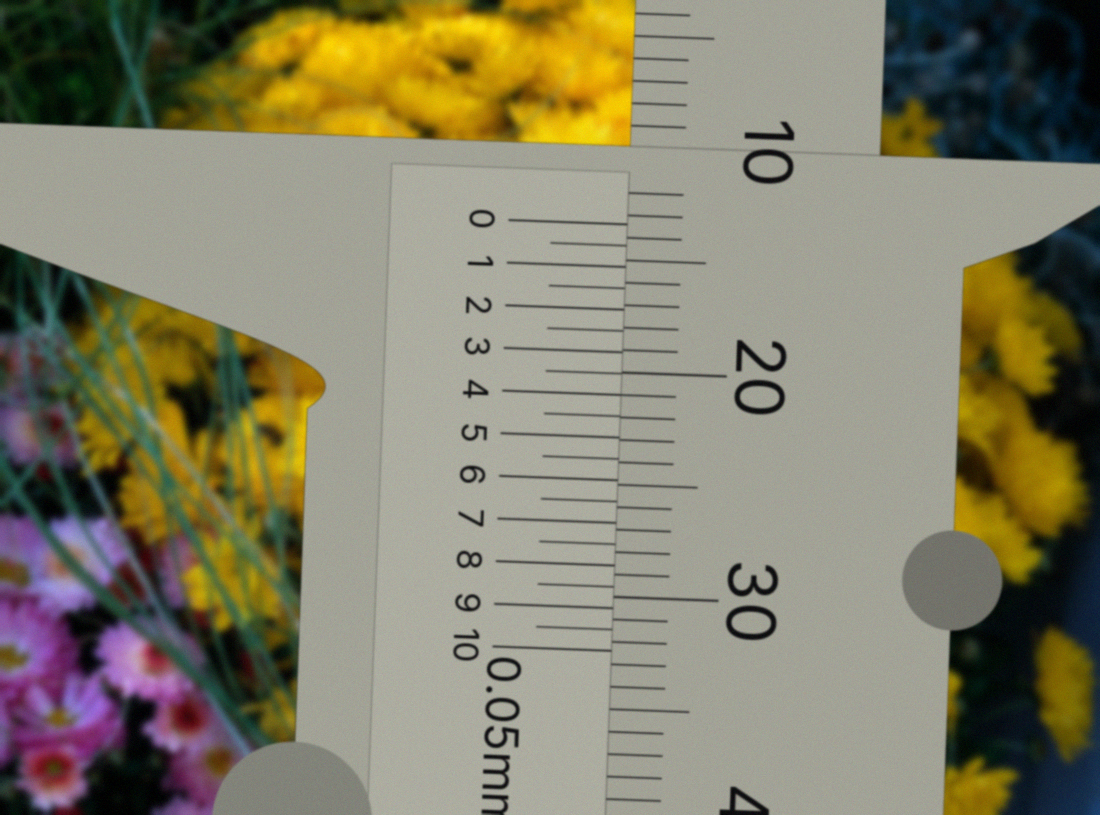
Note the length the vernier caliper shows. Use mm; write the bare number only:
13.4
